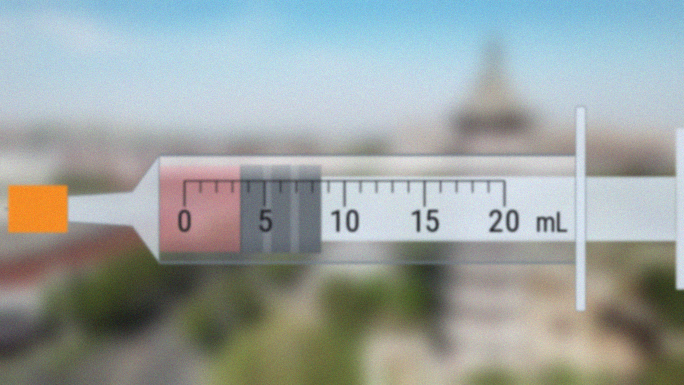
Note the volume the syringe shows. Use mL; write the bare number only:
3.5
